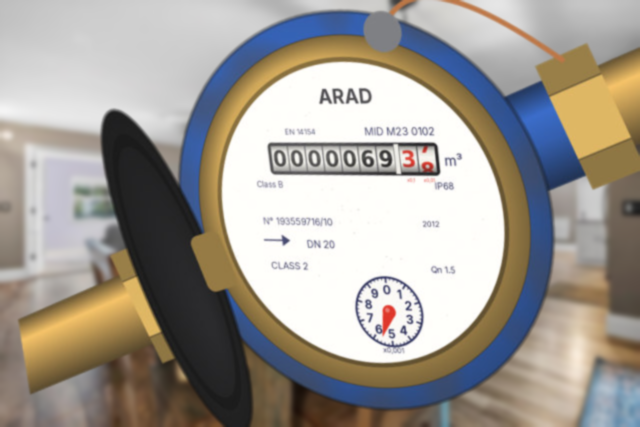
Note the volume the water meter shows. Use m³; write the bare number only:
69.375
